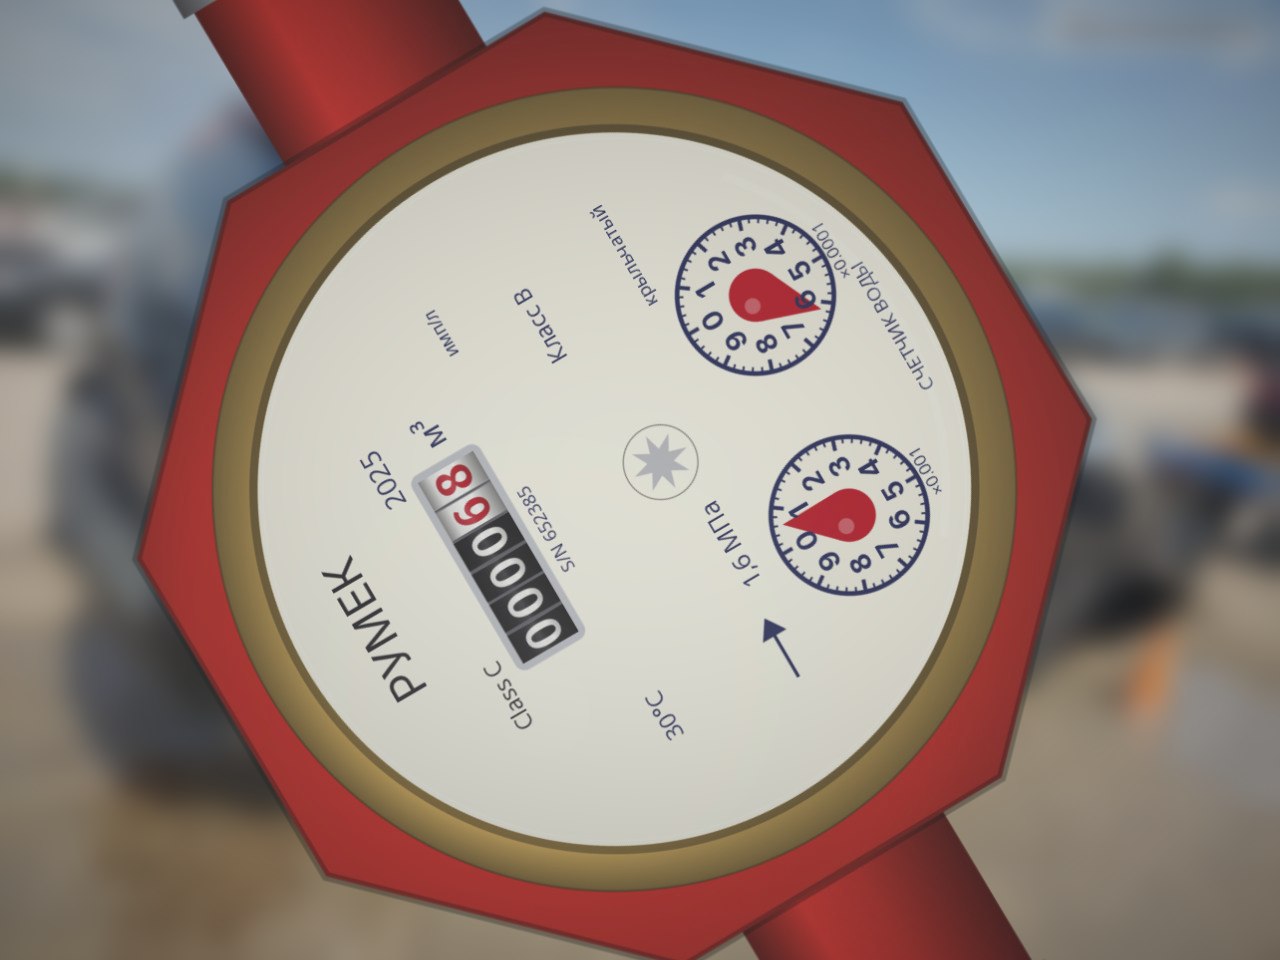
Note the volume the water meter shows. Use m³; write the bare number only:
0.6806
